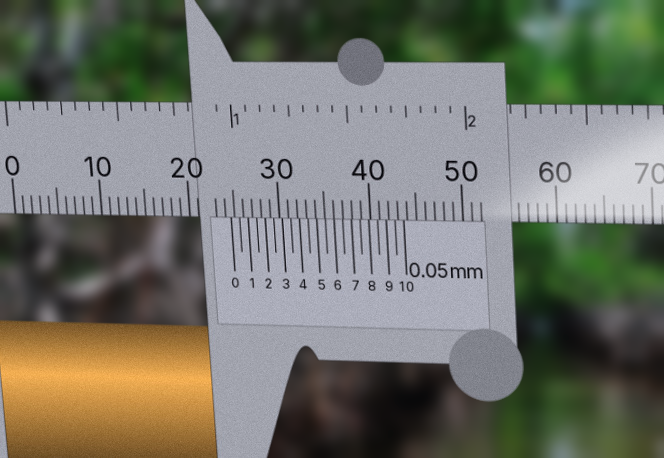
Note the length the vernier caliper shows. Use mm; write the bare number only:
24.6
